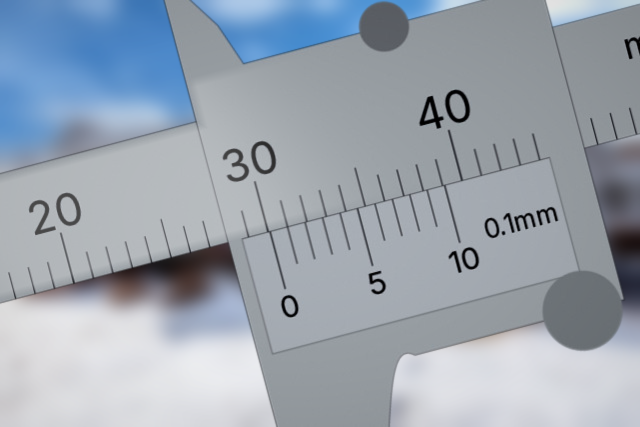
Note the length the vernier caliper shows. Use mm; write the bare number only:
30.1
